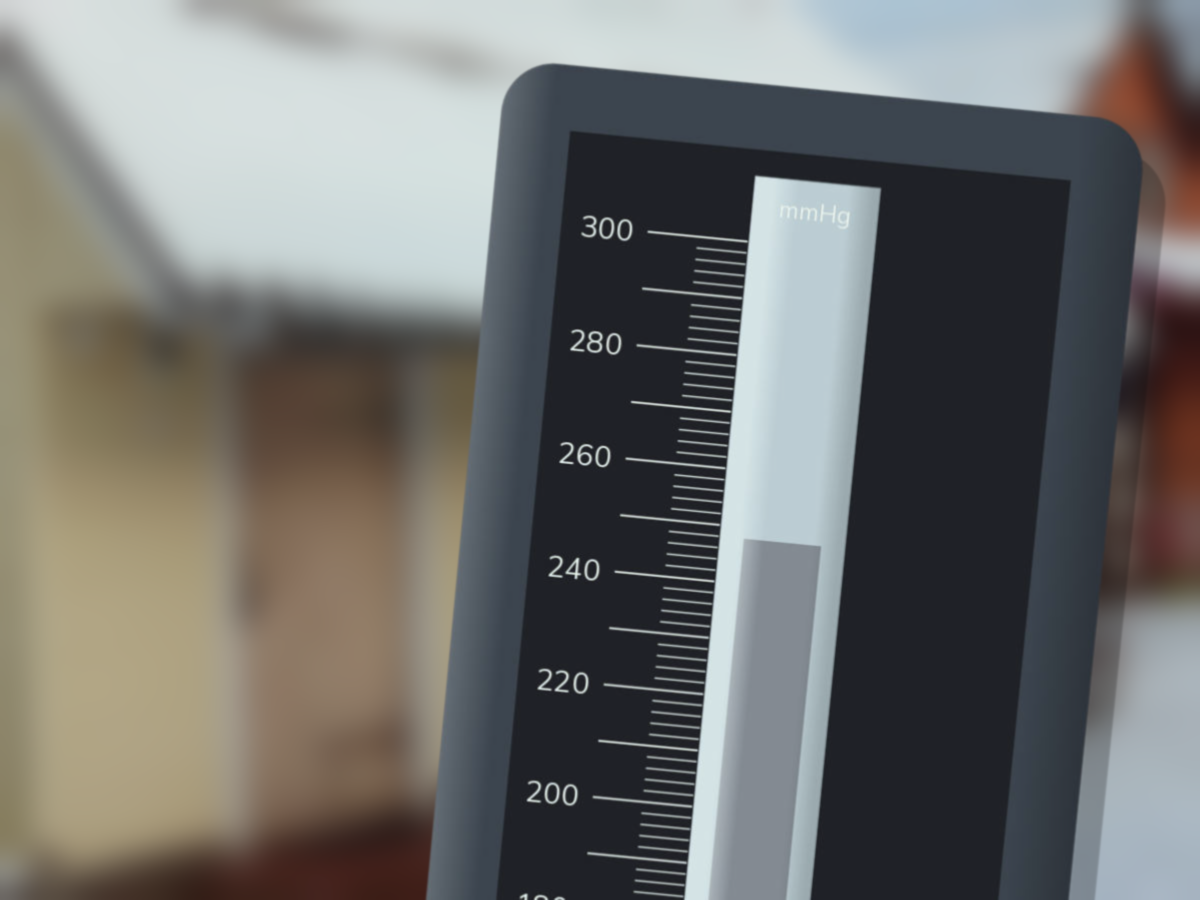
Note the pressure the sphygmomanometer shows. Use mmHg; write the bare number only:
248
